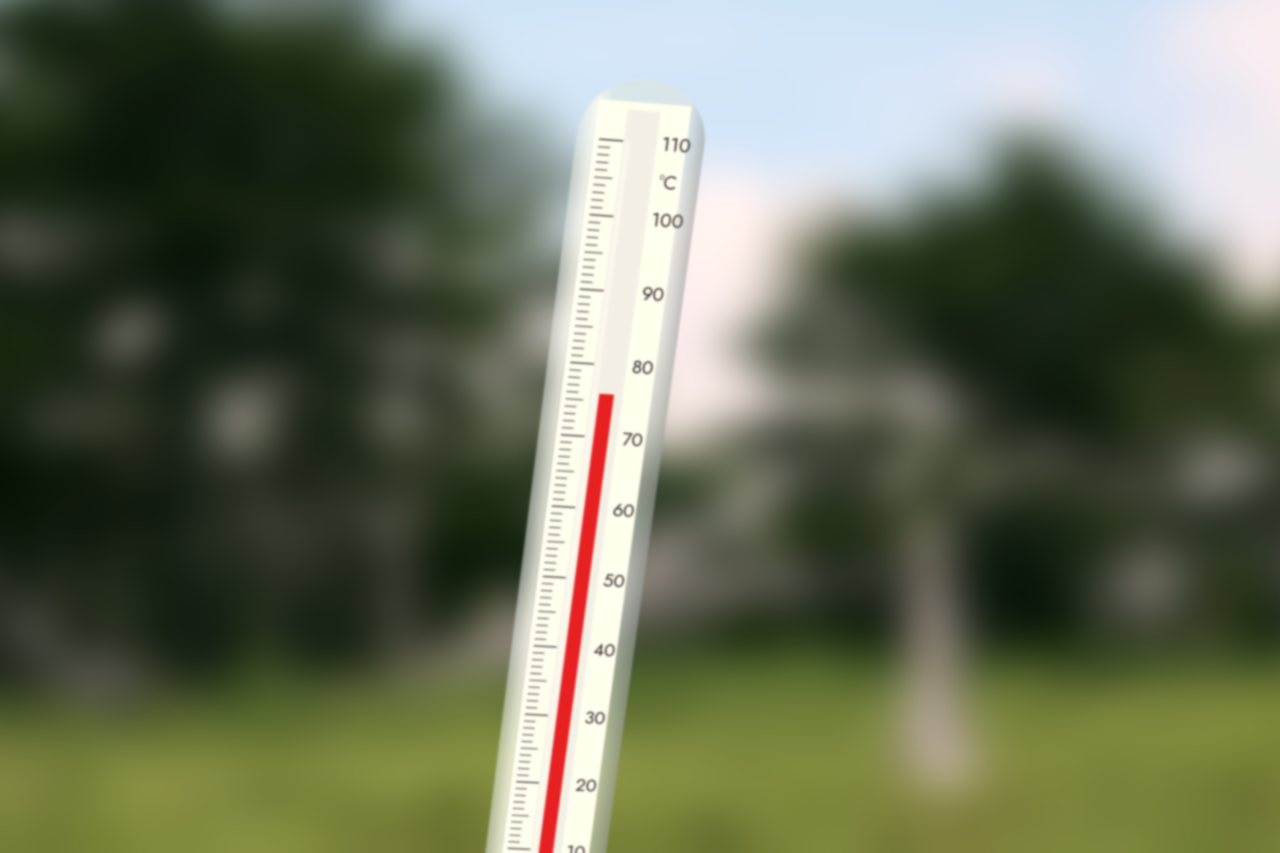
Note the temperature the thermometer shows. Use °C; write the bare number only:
76
